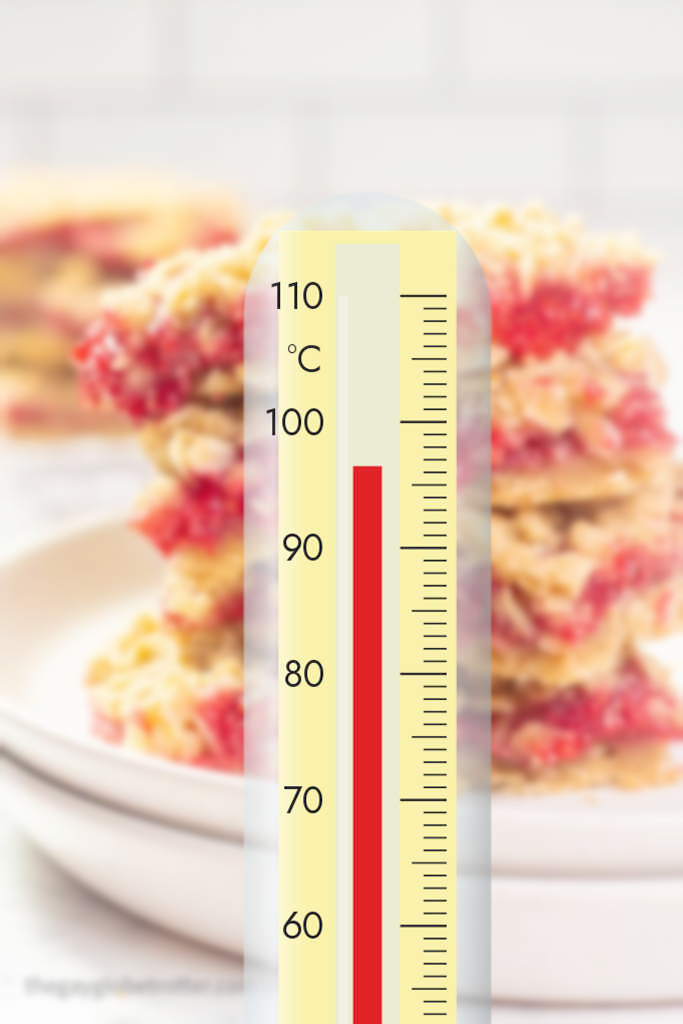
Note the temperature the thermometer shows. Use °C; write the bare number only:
96.5
